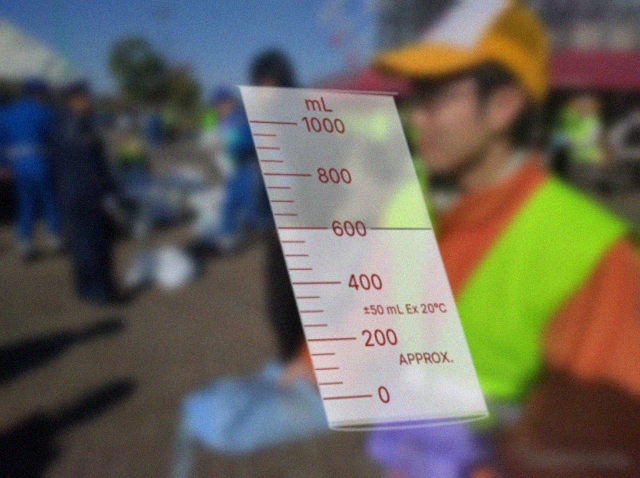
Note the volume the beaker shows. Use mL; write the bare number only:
600
